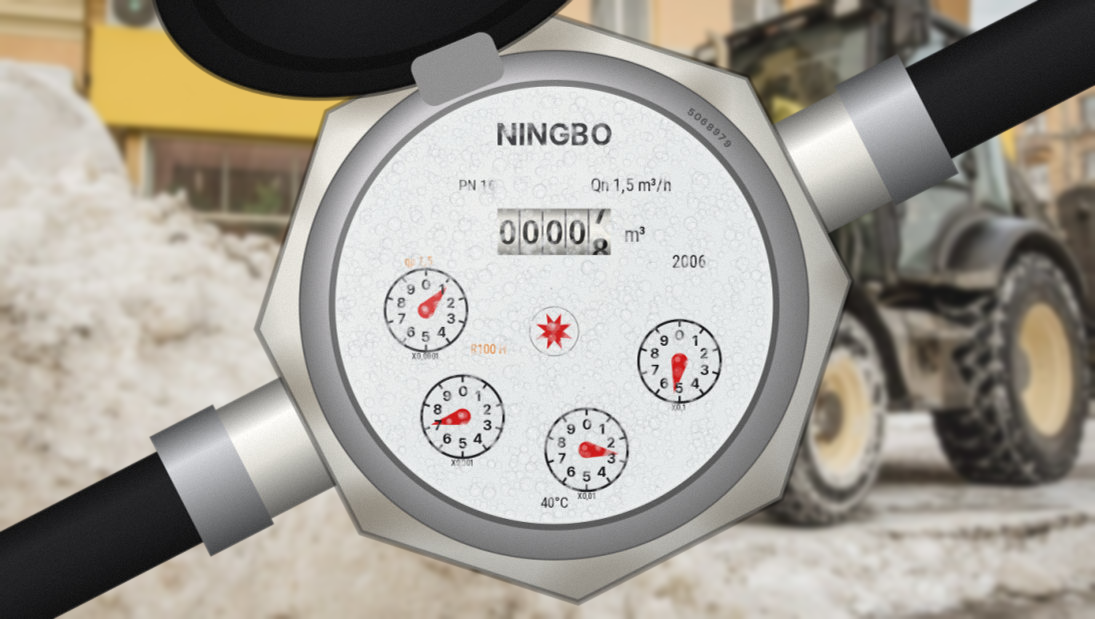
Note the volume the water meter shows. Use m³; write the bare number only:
7.5271
